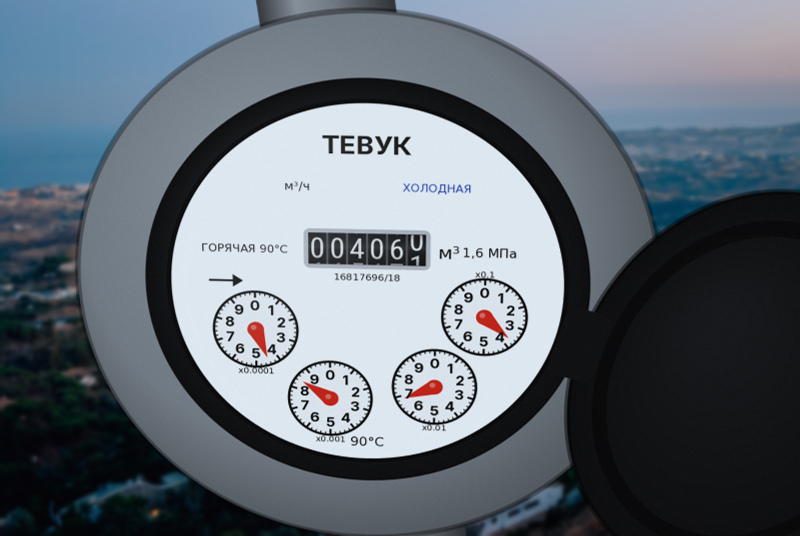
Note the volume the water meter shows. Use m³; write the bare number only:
4060.3684
